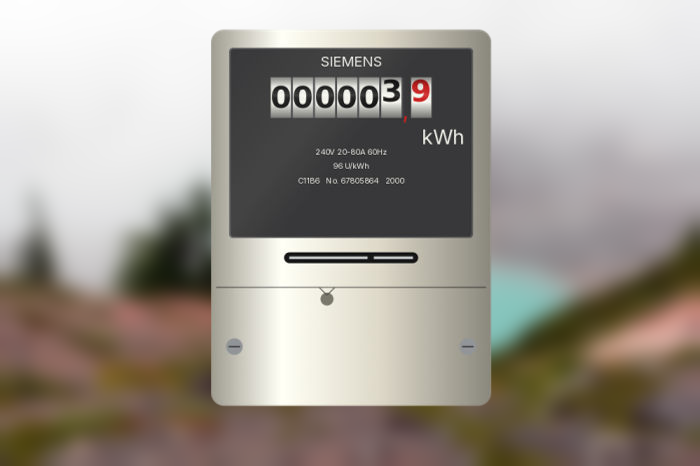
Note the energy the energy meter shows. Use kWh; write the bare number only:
3.9
